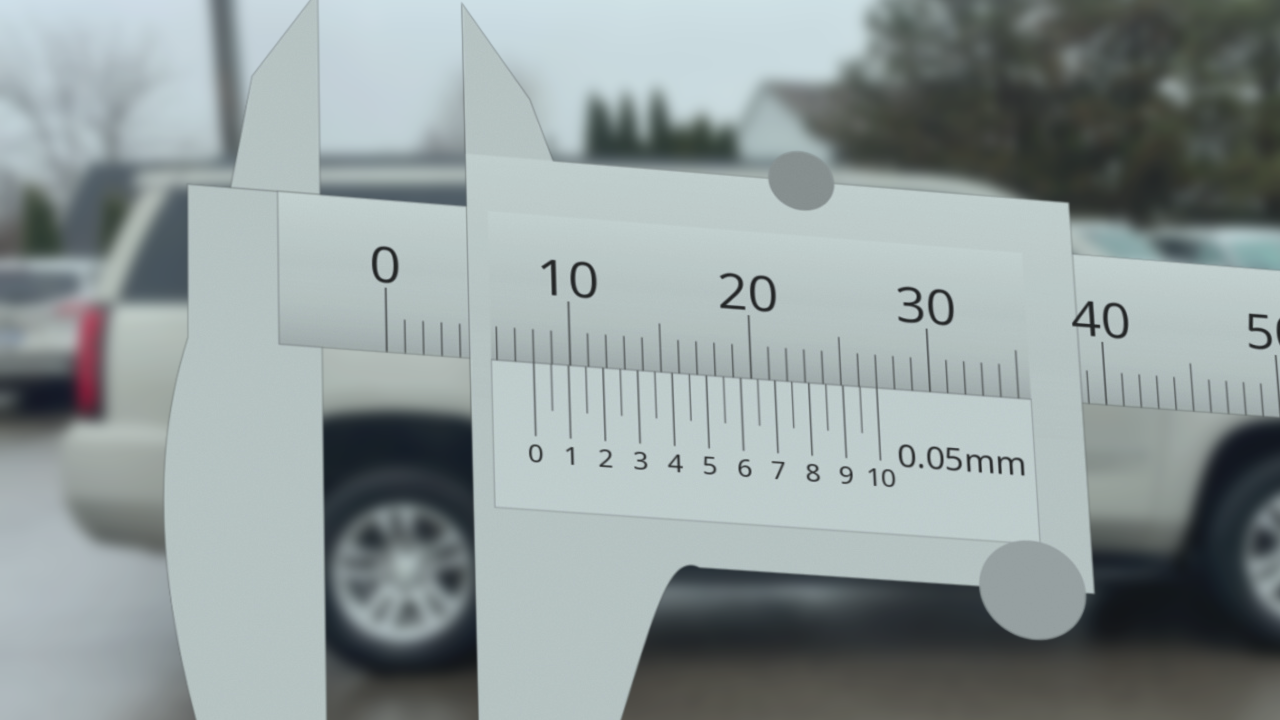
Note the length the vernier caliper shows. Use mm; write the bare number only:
8.0
